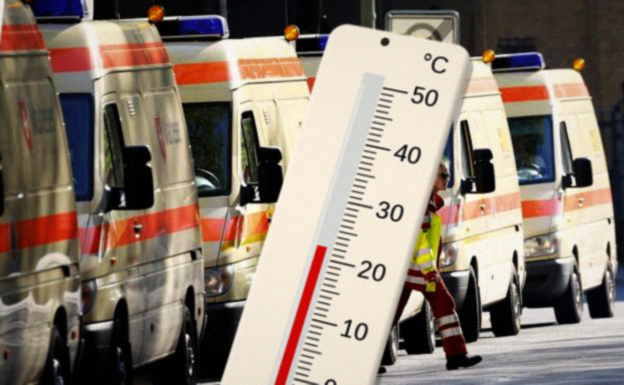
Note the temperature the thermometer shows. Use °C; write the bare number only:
22
